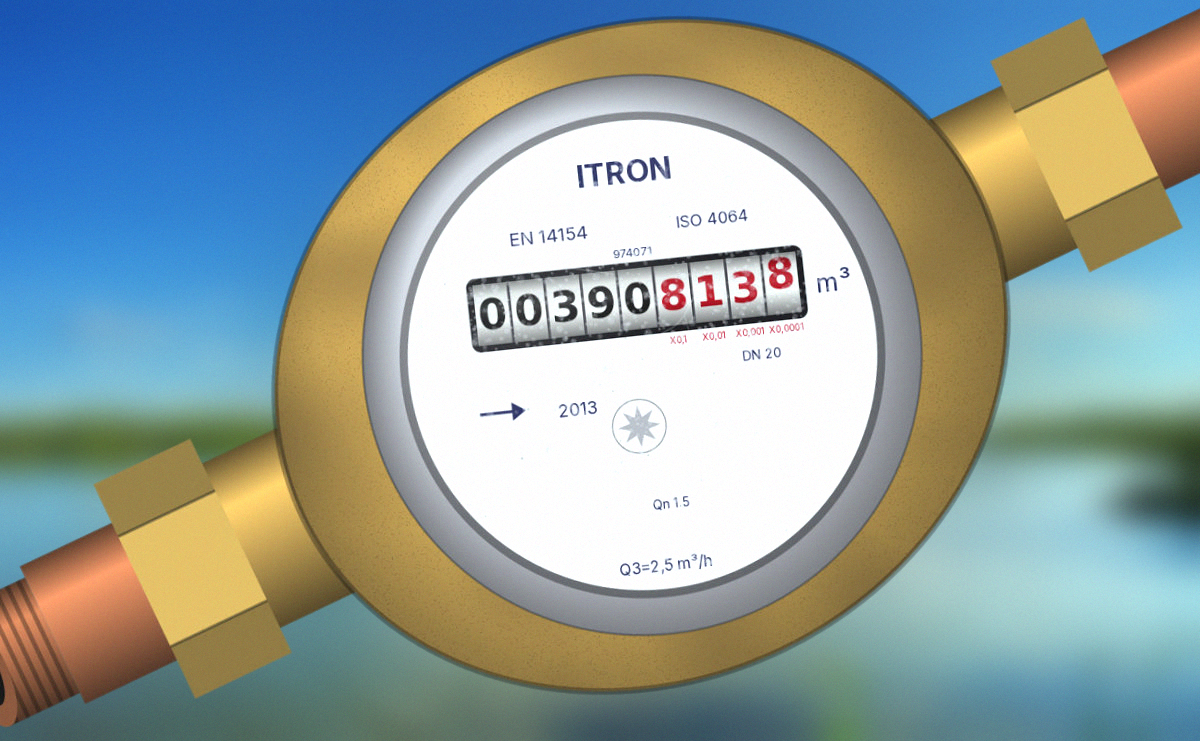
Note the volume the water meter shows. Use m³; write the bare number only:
390.8138
